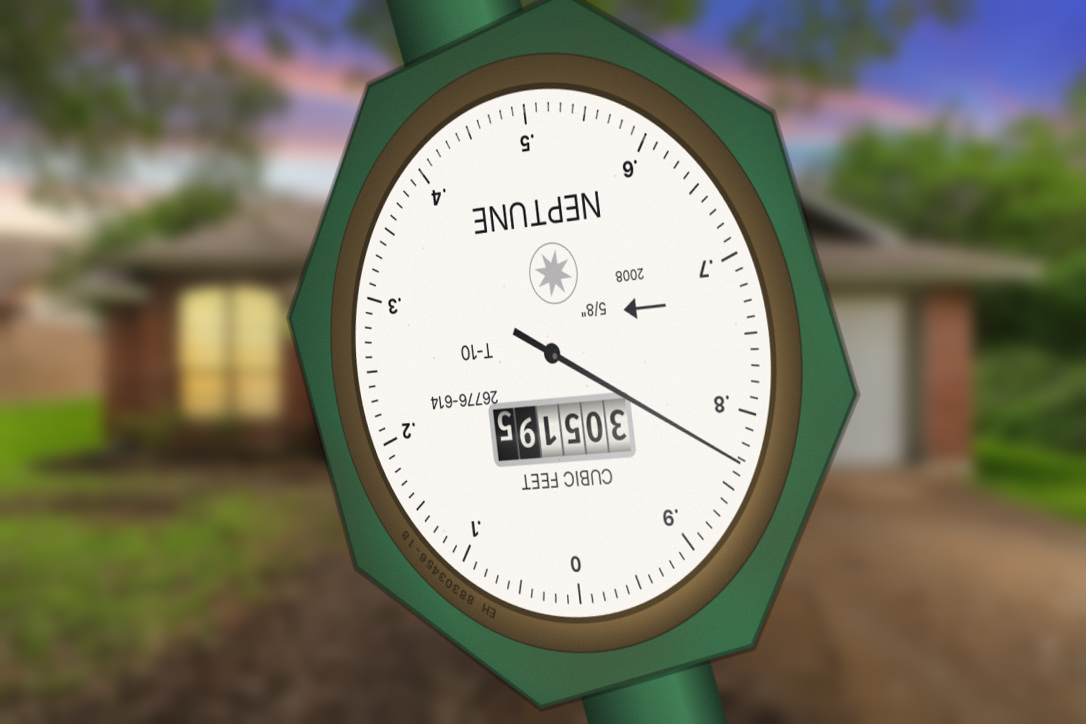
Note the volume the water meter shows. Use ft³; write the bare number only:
305194.83
